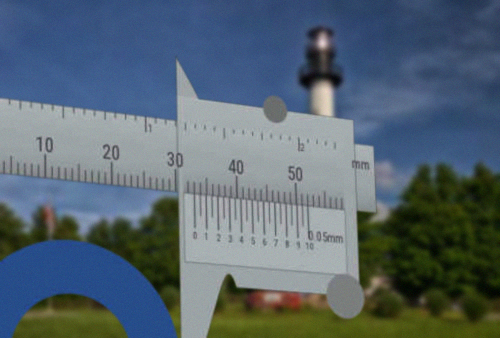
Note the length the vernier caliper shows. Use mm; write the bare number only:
33.0
